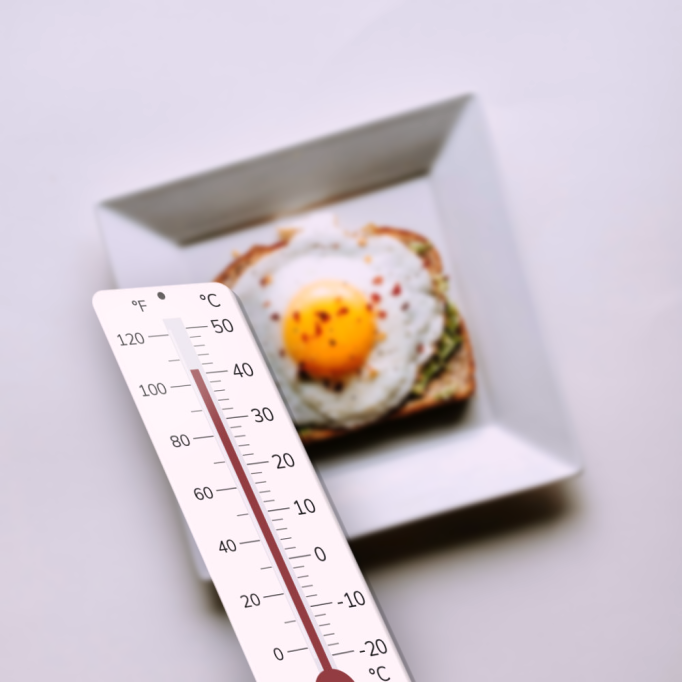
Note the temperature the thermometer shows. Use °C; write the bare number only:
41
